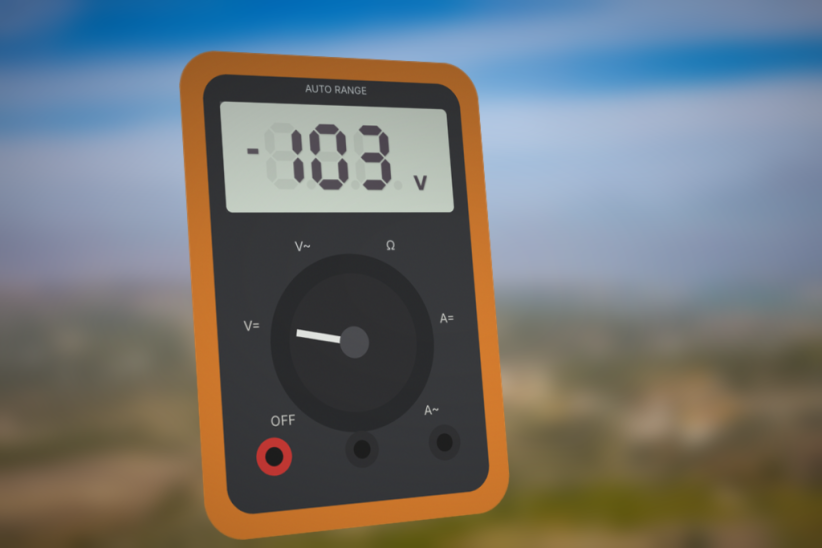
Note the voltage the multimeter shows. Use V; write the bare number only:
-103
